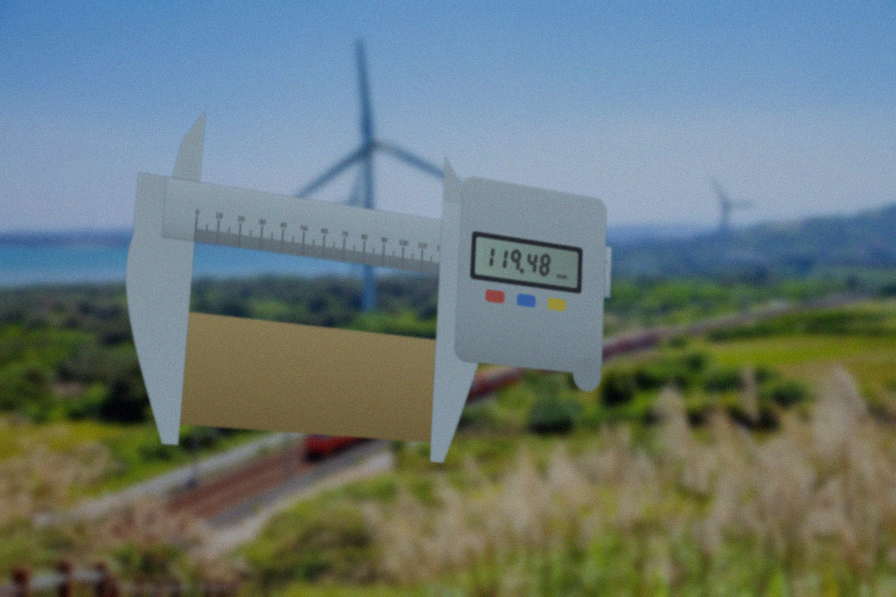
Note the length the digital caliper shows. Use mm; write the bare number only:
119.48
